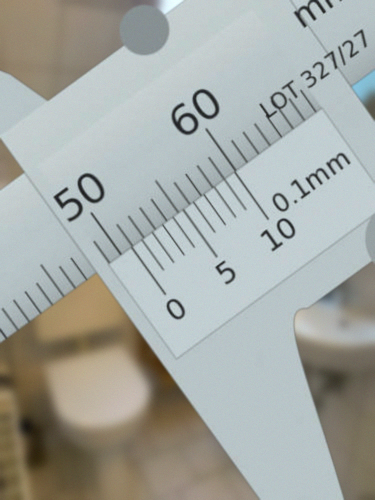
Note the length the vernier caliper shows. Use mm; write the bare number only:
50.9
